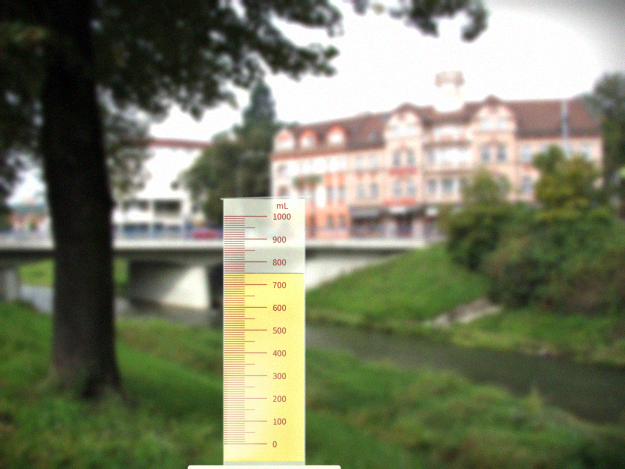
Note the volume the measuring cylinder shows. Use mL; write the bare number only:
750
